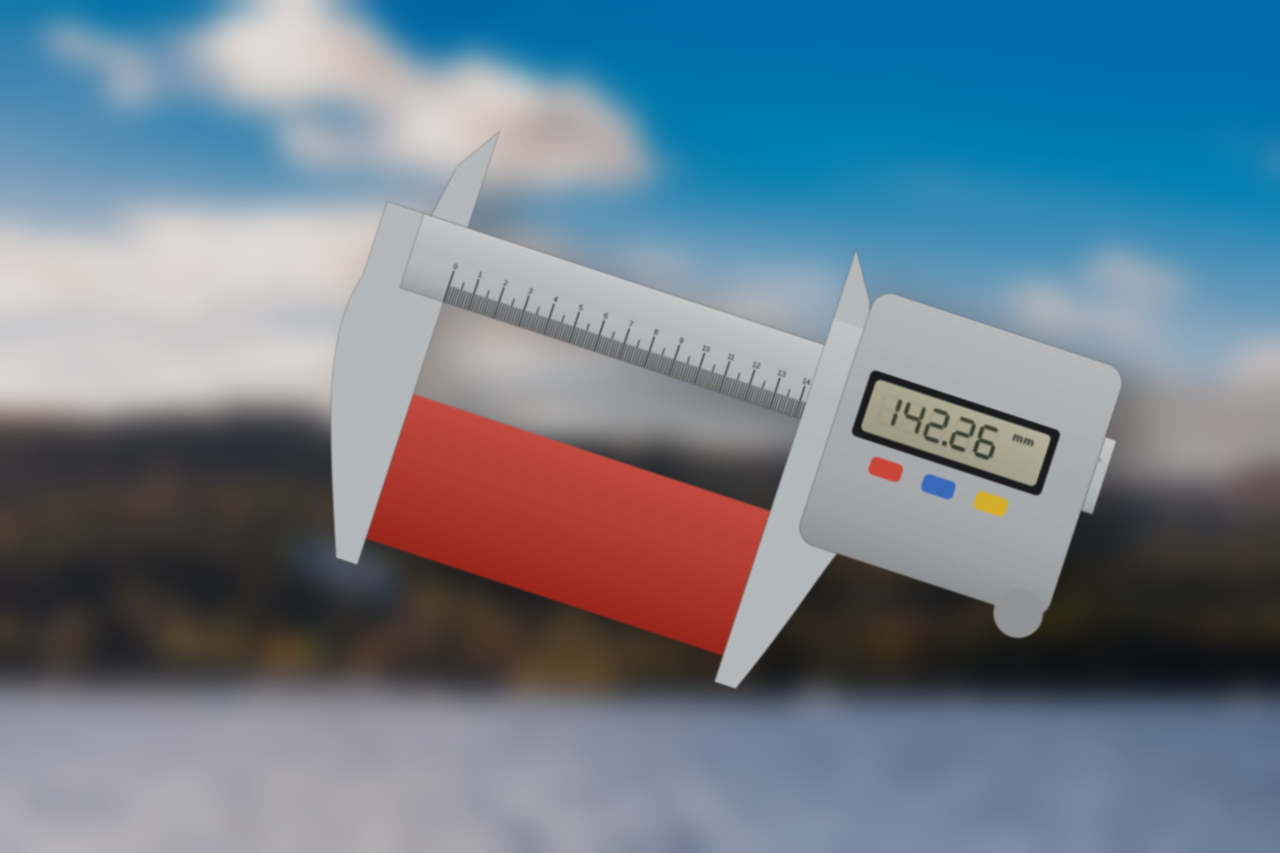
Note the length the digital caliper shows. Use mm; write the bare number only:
142.26
